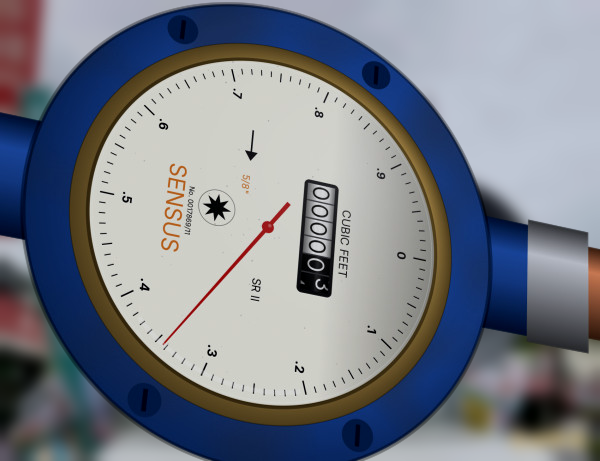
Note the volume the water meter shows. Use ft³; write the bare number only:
3.34
